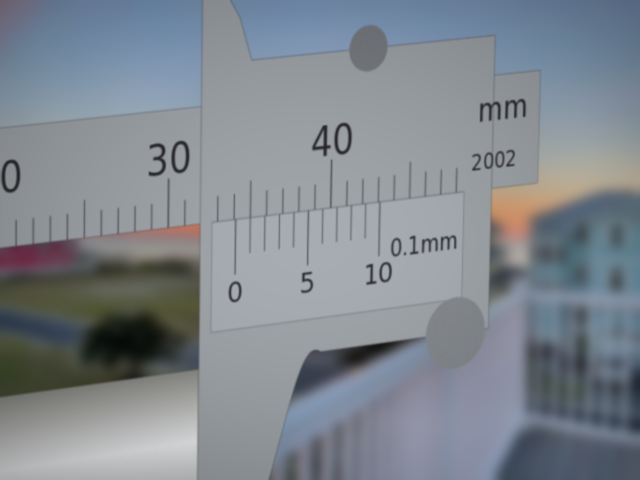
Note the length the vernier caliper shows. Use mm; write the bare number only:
34.1
